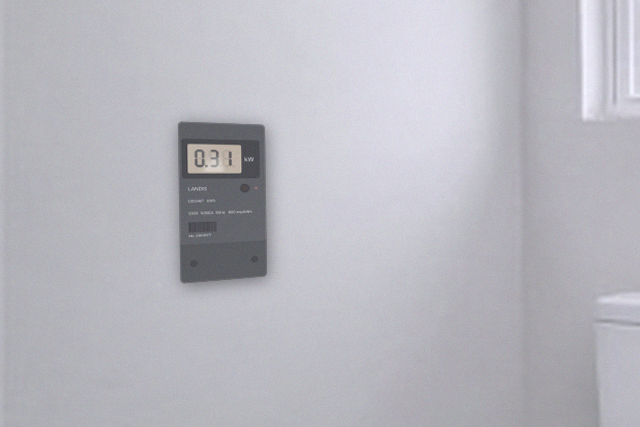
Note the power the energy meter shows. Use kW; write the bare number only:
0.31
